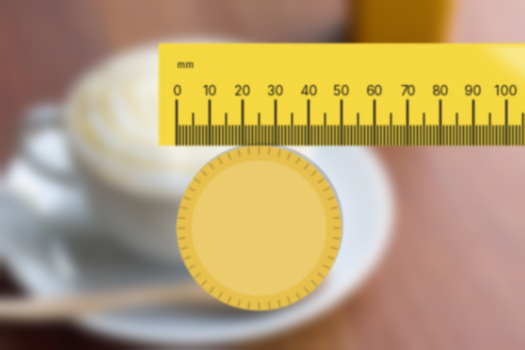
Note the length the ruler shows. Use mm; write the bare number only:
50
